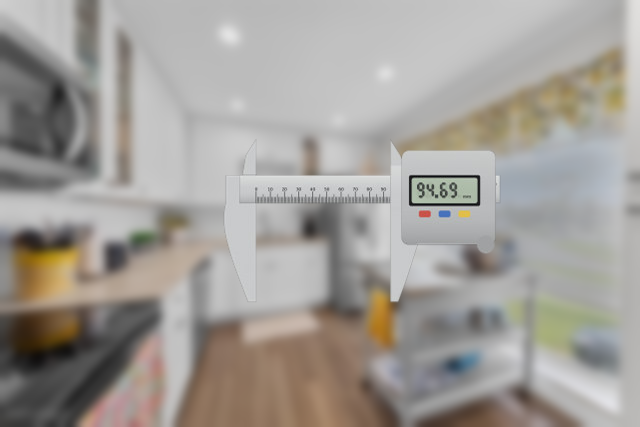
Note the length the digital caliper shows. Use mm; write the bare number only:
94.69
